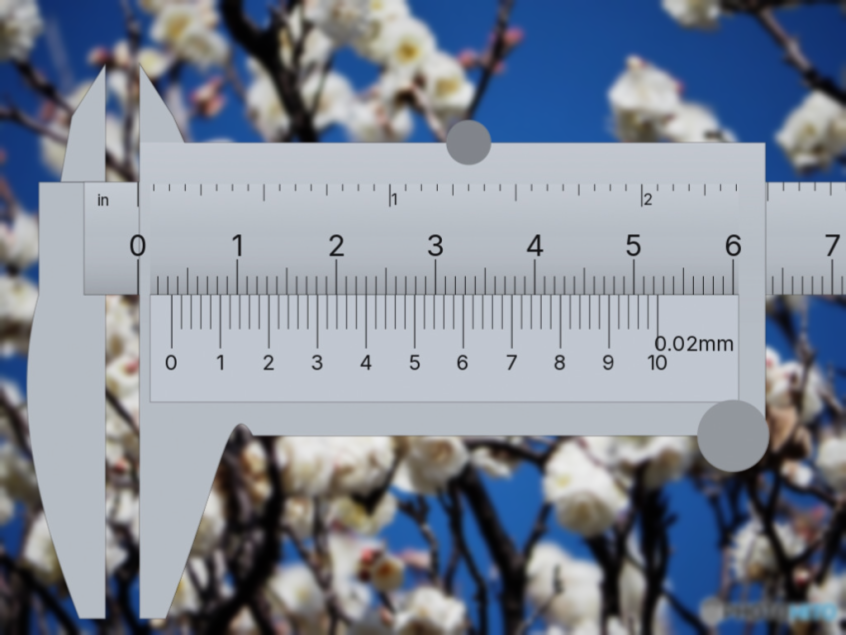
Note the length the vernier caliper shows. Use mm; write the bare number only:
3.4
